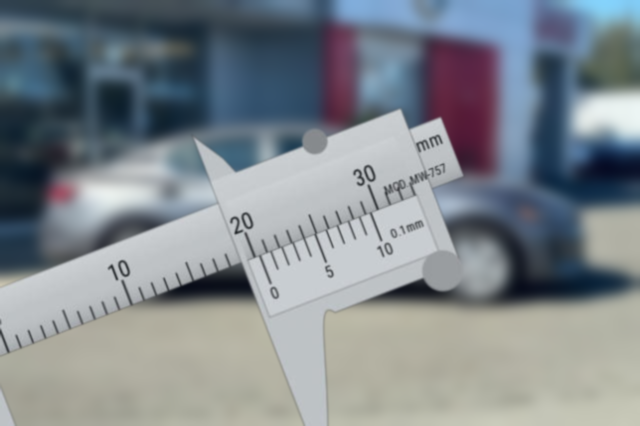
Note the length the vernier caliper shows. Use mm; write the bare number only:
20.4
